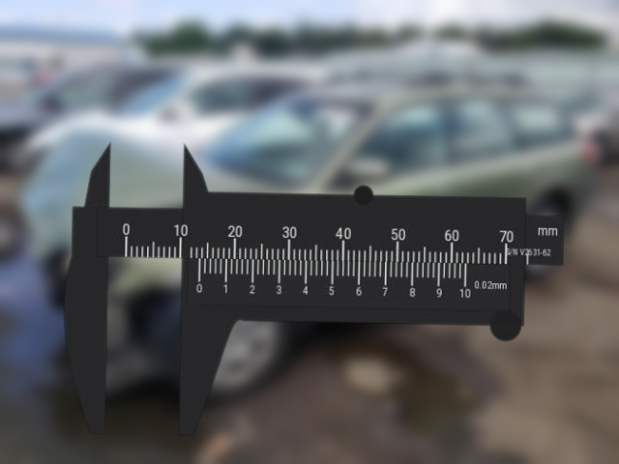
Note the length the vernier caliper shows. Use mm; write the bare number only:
13.6
